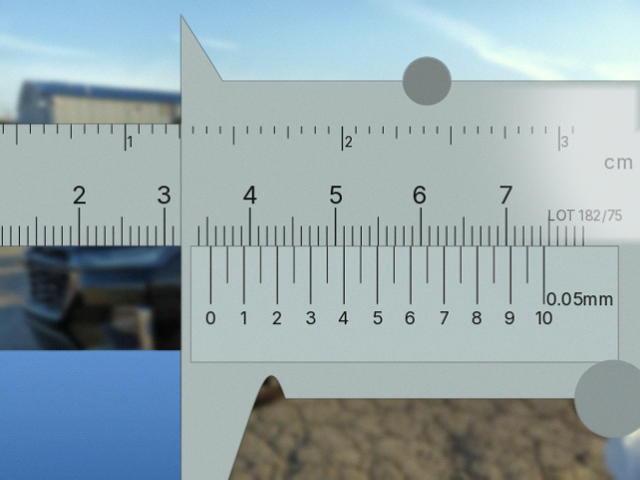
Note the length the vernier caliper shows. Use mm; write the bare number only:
35.4
